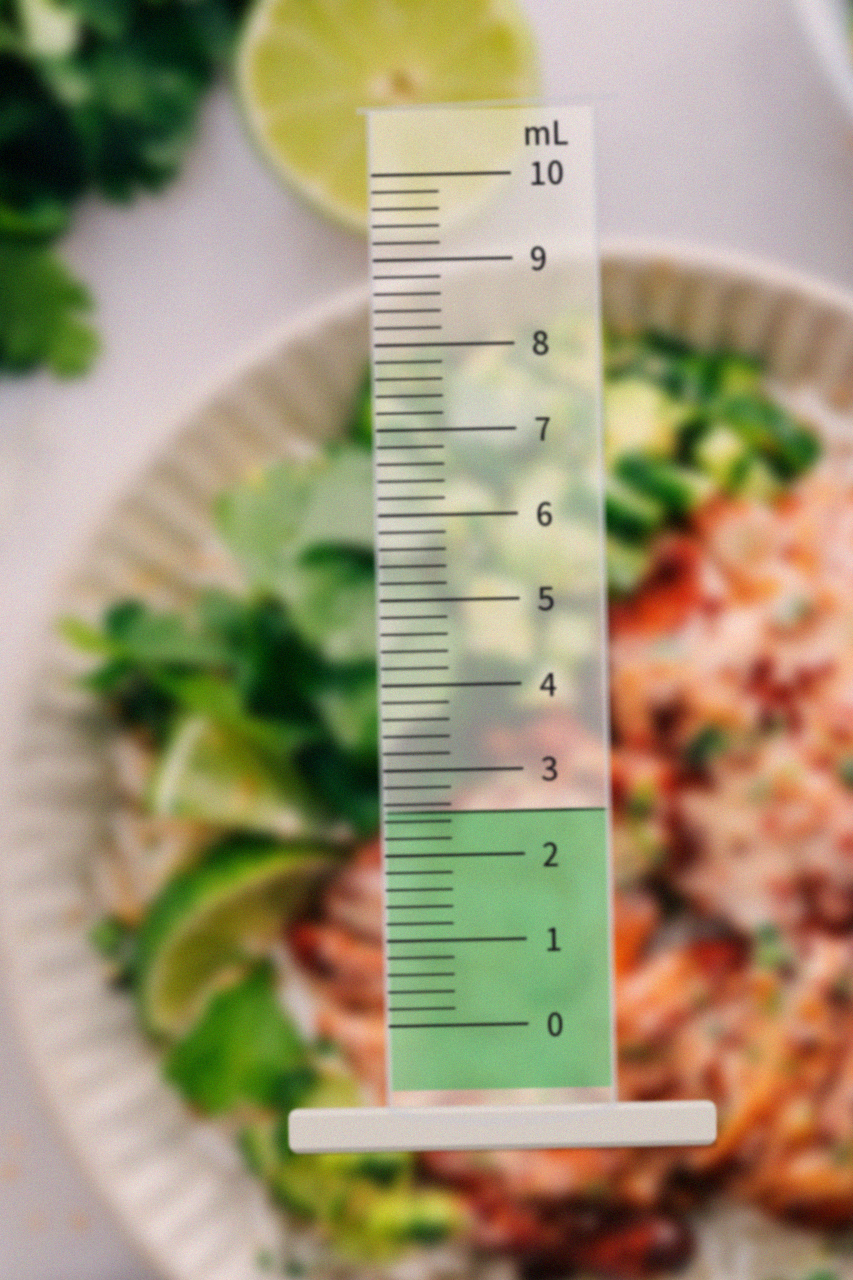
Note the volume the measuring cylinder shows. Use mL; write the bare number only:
2.5
